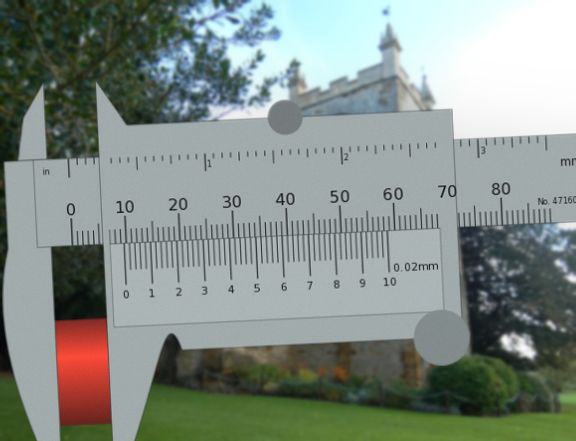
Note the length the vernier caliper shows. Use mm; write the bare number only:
9.6
